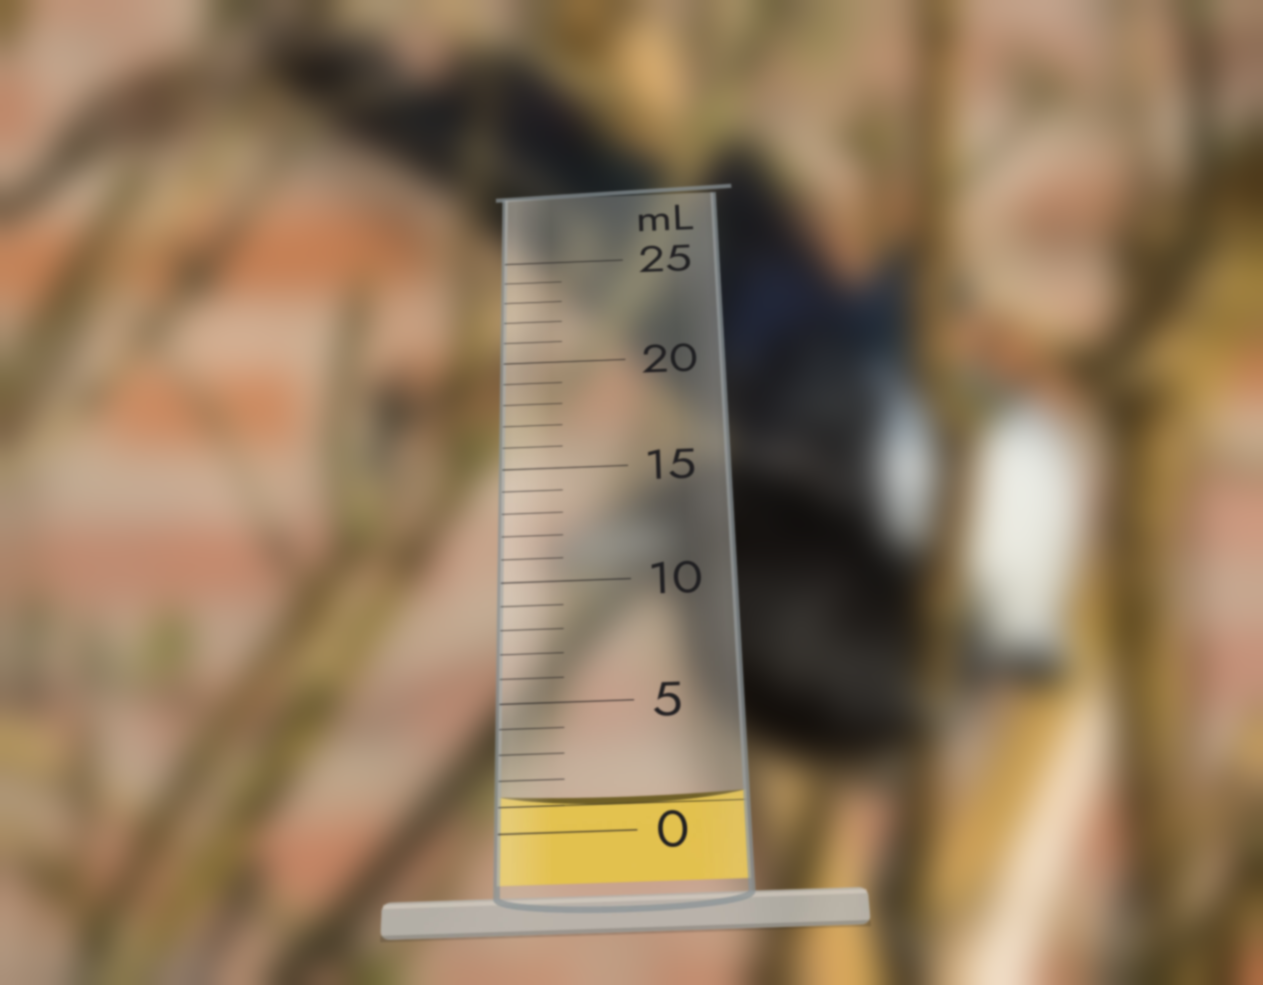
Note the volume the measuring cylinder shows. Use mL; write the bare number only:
1
